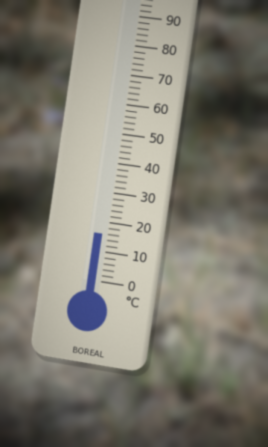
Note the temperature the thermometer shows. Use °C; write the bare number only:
16
